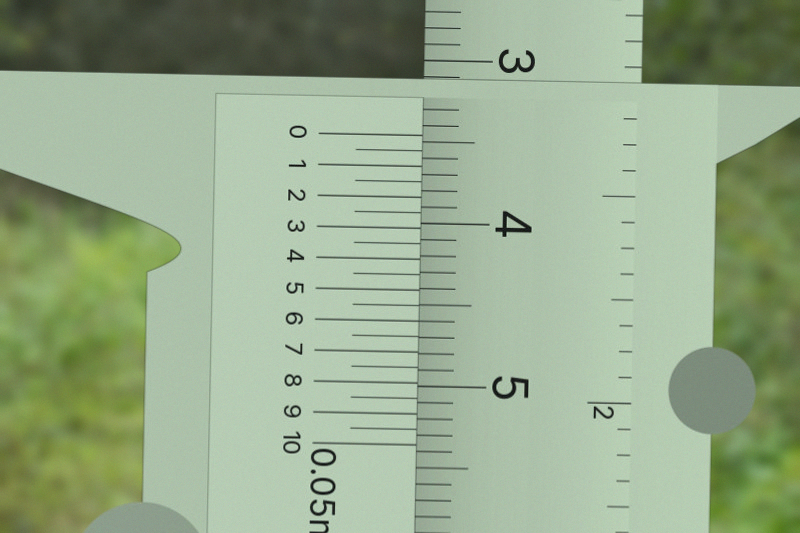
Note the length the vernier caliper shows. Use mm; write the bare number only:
34.6
